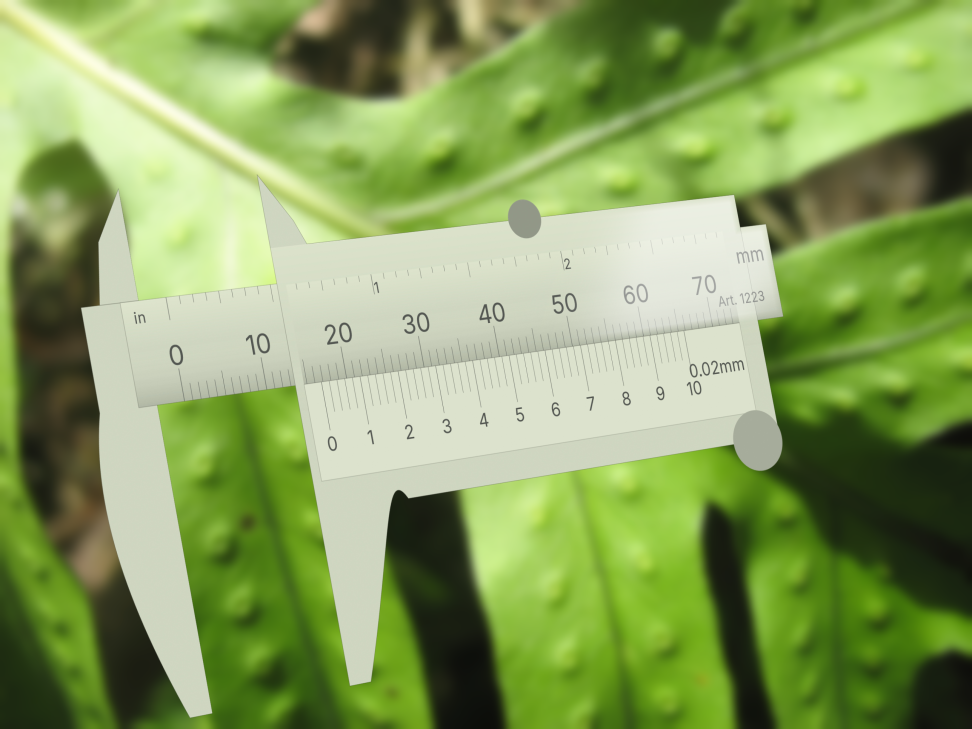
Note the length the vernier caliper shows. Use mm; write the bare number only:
16.8
